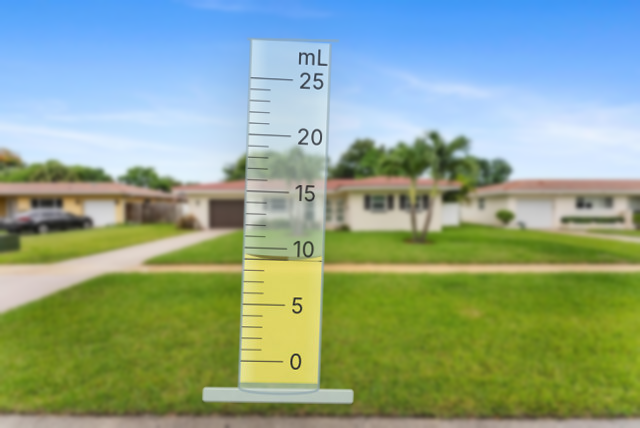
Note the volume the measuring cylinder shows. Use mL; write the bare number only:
9
